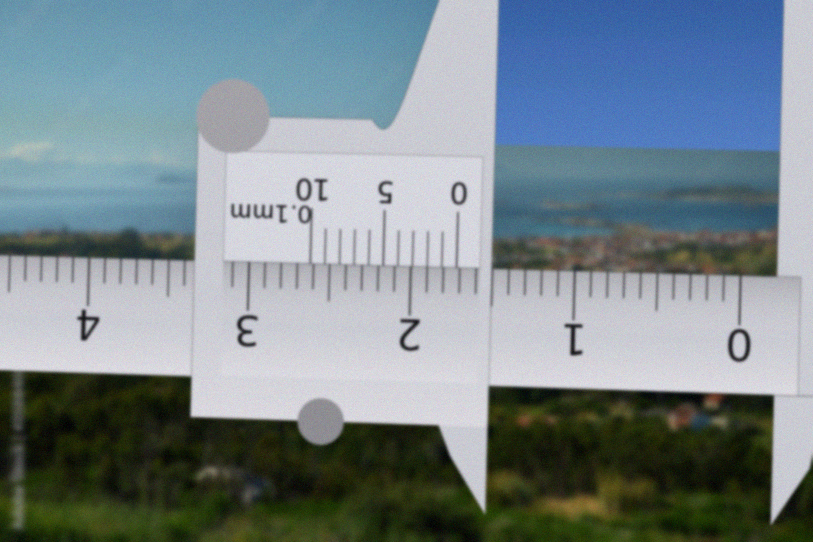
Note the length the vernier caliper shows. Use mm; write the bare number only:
17.2
